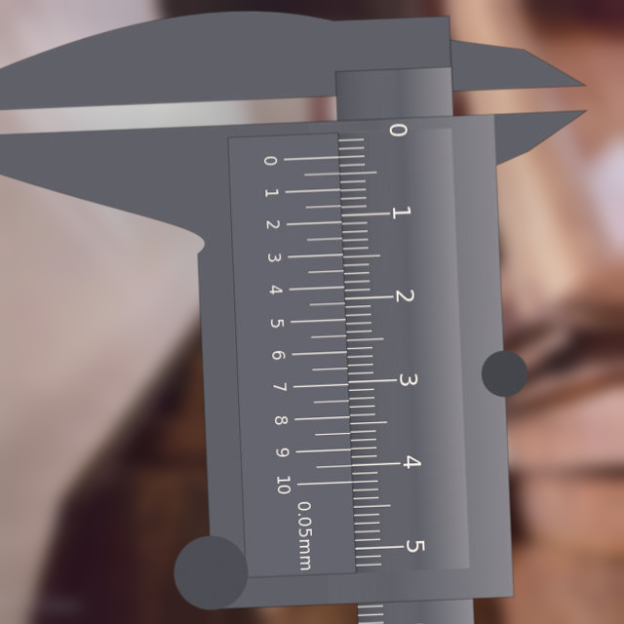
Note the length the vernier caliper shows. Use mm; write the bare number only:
3.0
